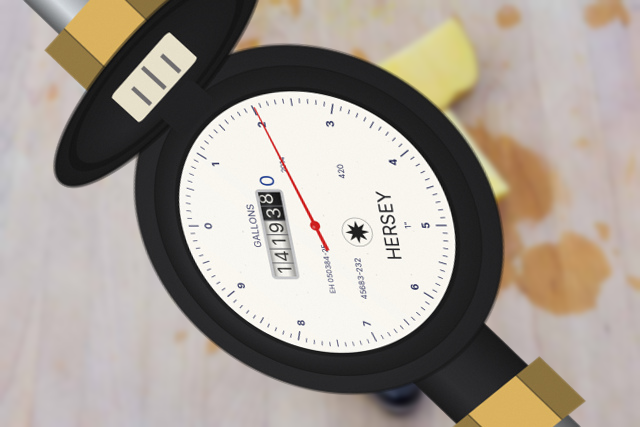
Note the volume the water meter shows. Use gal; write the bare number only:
1419382.0
